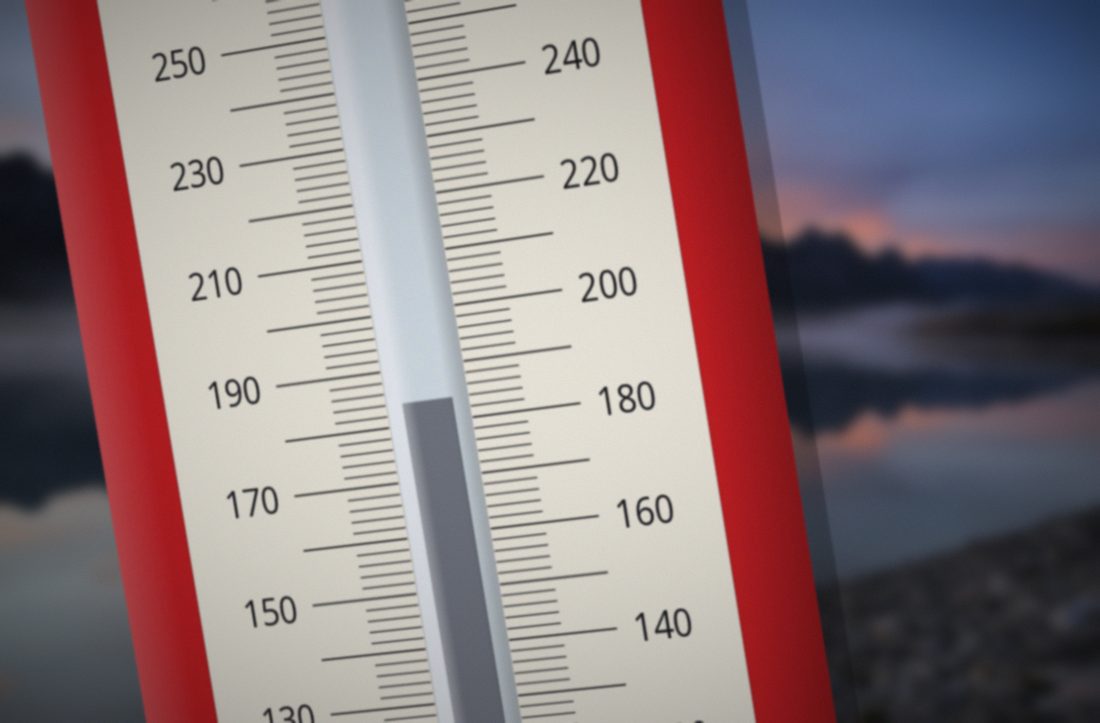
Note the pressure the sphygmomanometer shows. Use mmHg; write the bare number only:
184
